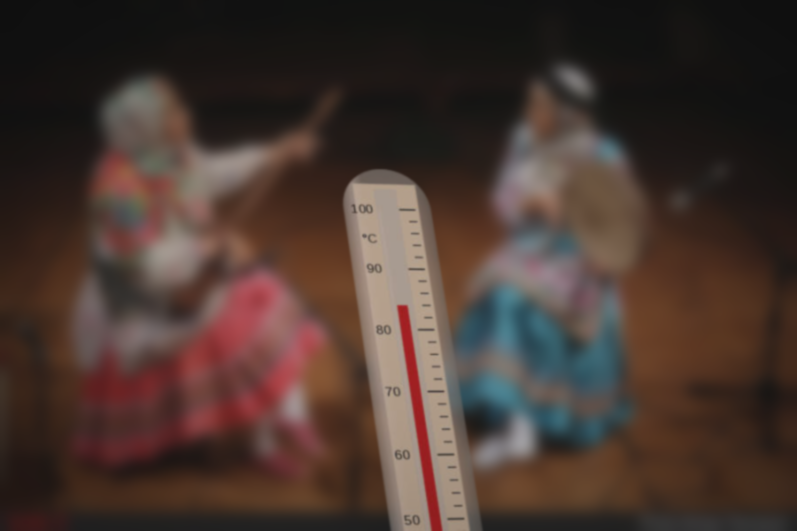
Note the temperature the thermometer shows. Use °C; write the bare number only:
84
